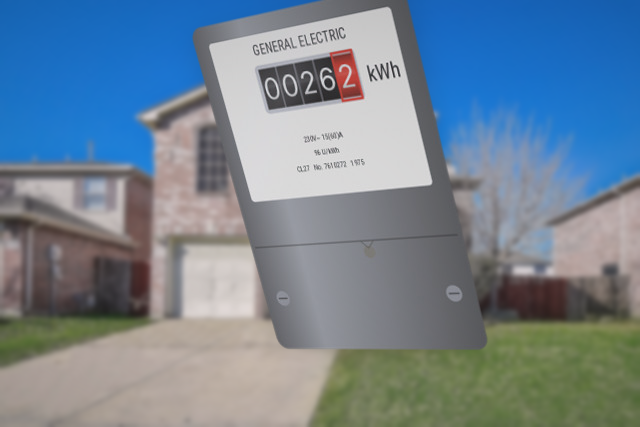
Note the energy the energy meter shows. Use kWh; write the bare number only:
26.2
